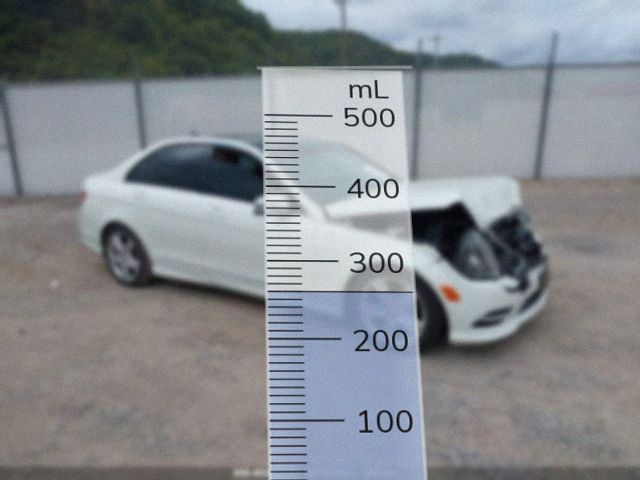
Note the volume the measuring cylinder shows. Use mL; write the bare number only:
260
